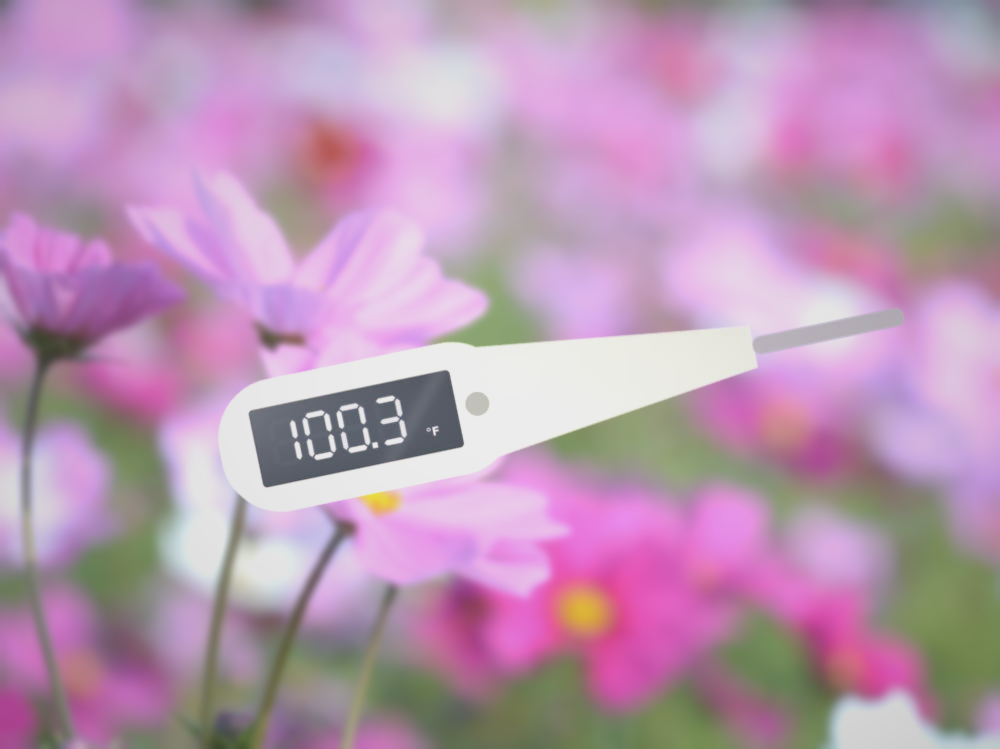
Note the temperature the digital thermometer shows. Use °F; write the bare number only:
100.3
